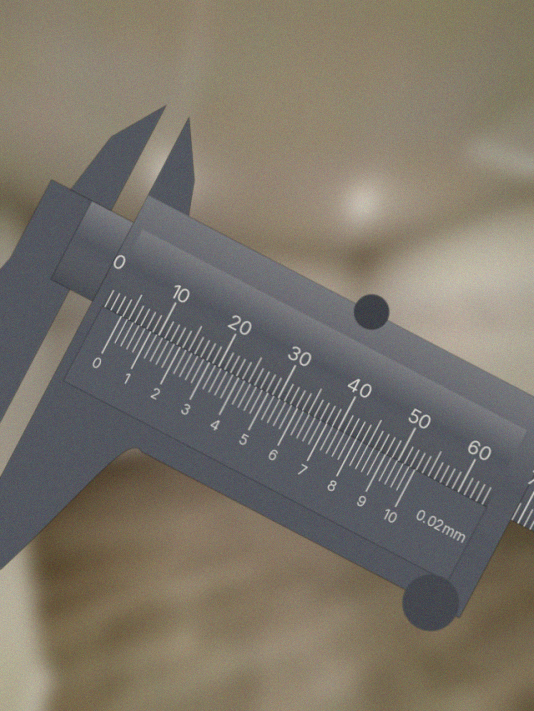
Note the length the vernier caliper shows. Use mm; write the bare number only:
3.8
